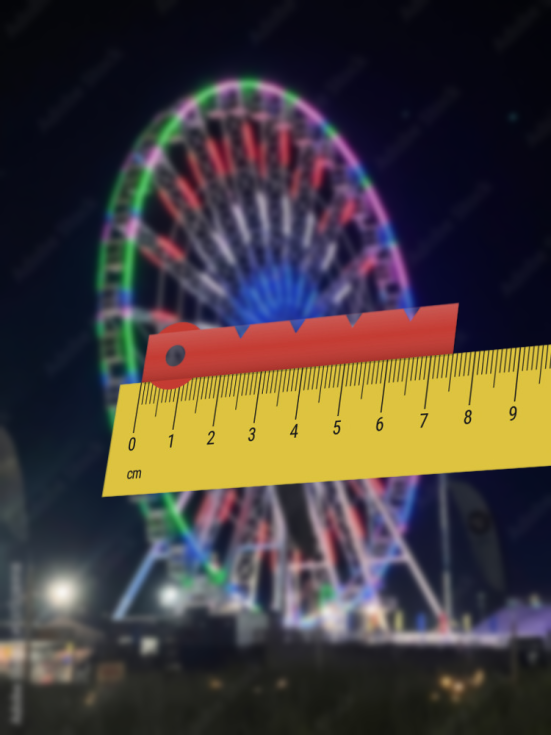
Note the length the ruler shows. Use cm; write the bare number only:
7.5
